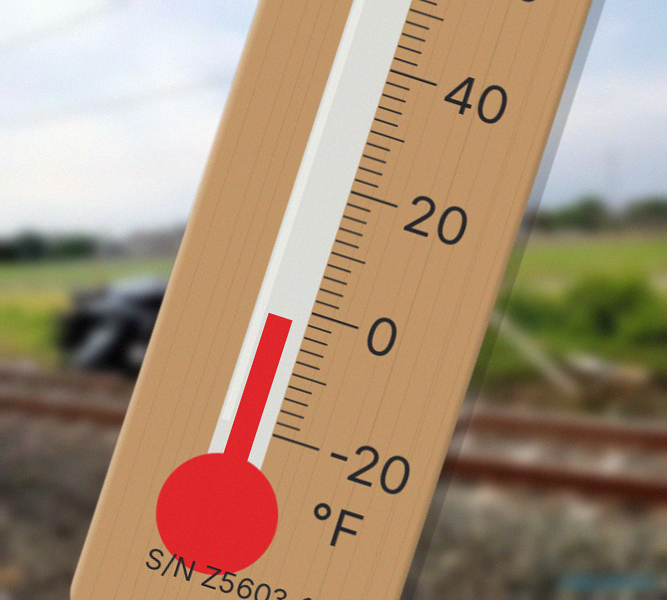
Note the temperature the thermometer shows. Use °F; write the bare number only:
-2
